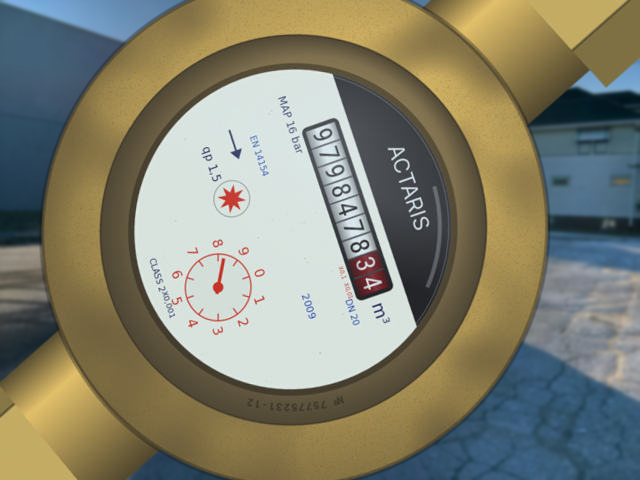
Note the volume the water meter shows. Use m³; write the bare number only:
9798478.348
